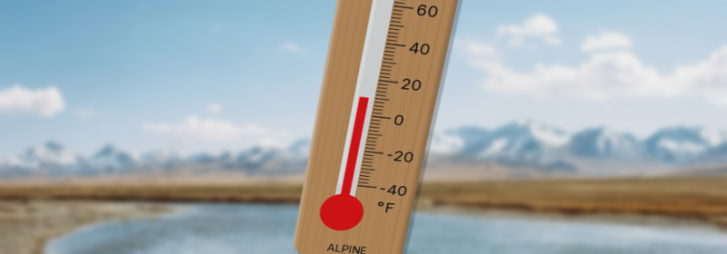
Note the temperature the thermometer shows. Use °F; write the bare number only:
10
